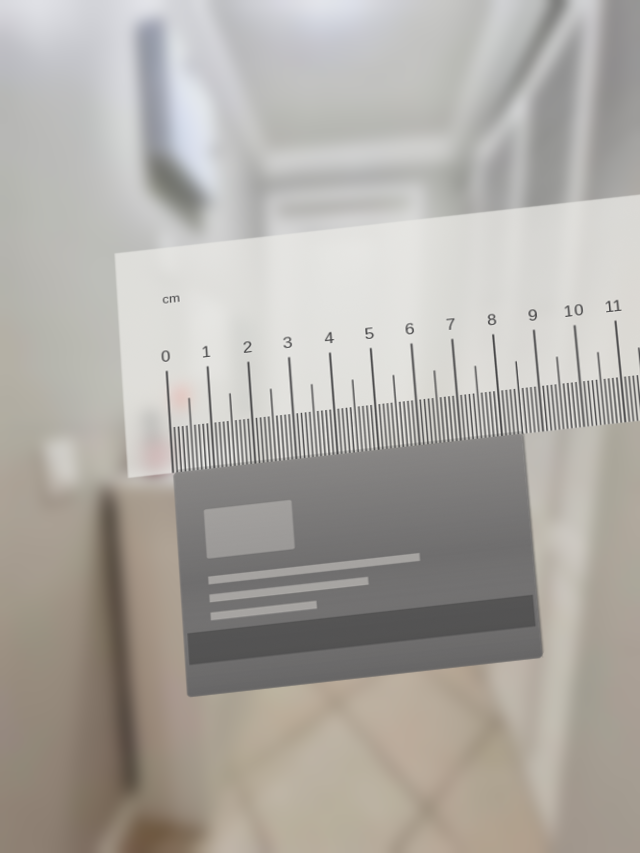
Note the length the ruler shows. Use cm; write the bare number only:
8.5
